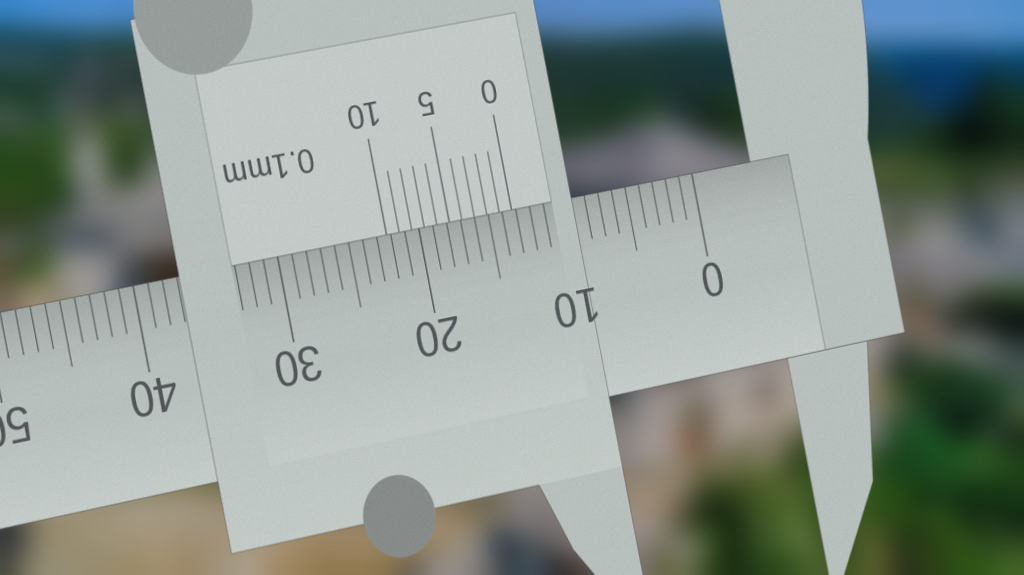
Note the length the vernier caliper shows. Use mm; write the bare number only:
13.3
